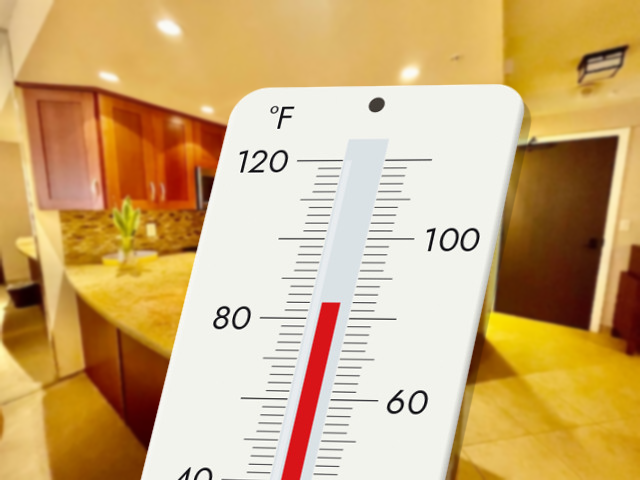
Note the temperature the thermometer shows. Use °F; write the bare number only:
84
